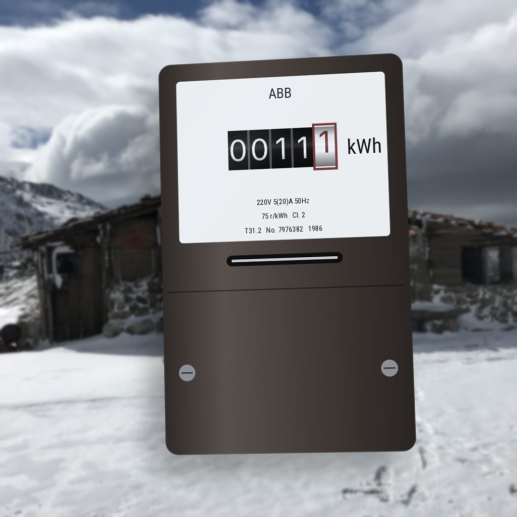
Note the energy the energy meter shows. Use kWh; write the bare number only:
11.1
